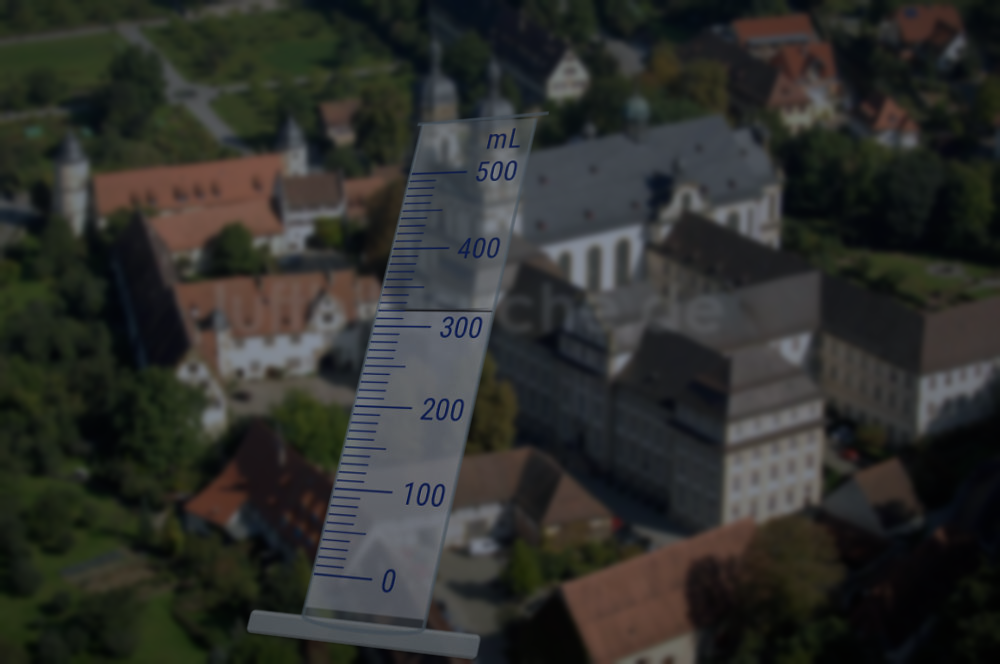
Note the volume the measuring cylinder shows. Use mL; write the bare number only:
320
